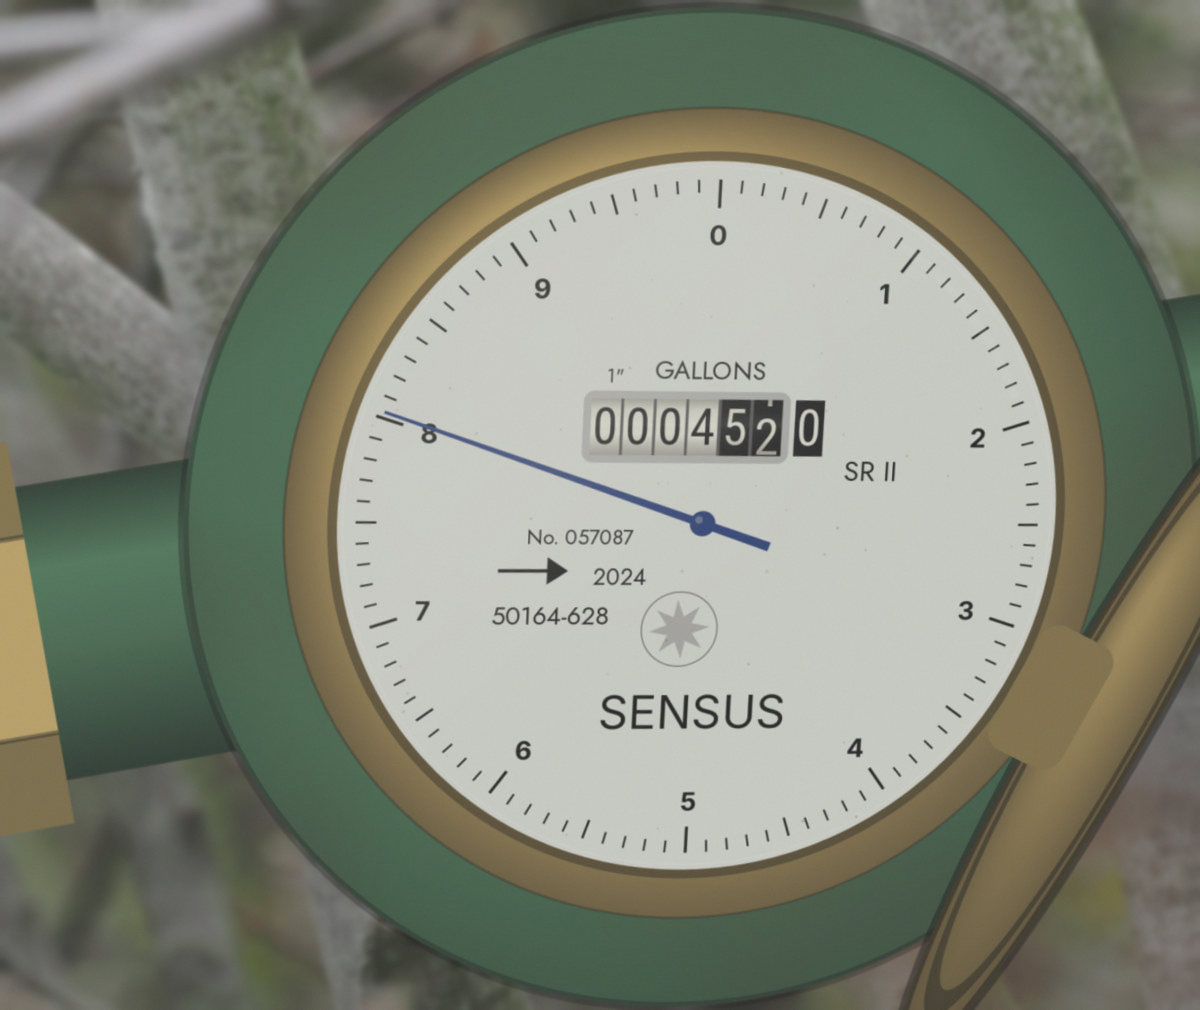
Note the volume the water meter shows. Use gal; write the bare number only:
4518.0
